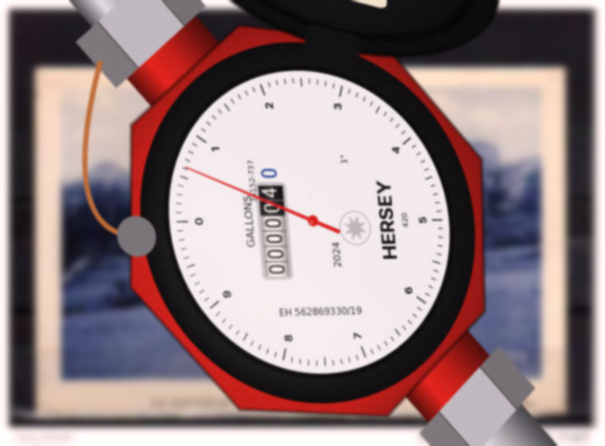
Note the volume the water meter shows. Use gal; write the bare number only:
40.6
